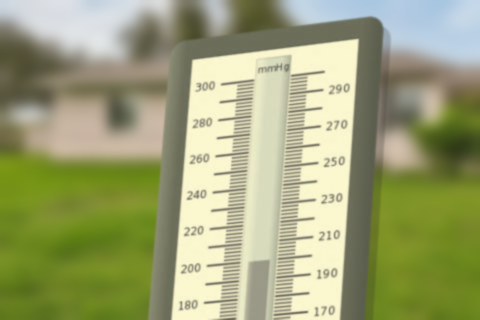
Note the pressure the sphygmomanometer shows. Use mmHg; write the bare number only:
200
